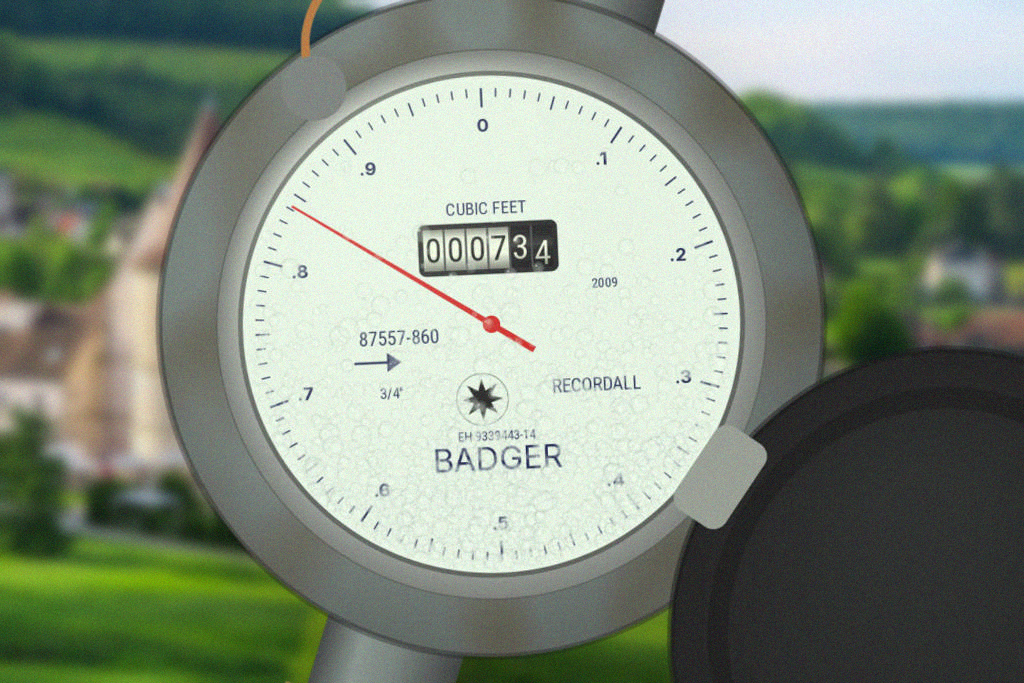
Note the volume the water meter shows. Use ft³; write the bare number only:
733.84
